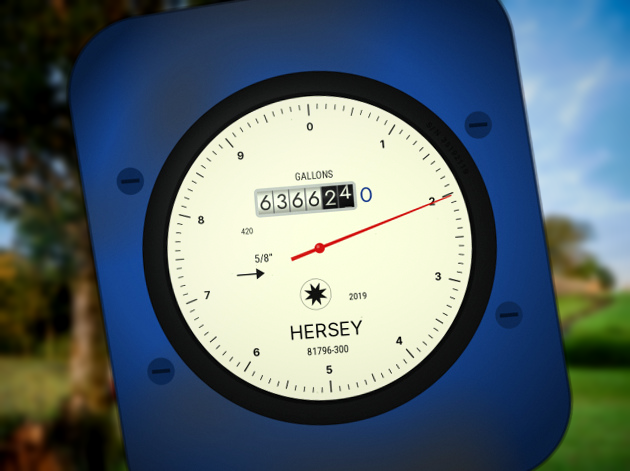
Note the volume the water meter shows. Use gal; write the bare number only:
6366242.0
